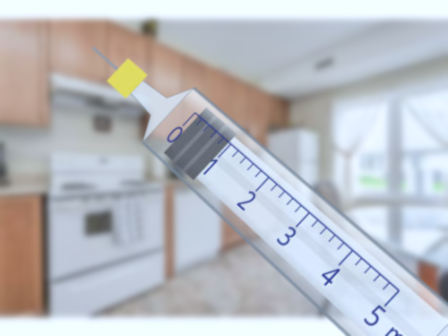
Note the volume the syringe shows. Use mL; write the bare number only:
0.1
